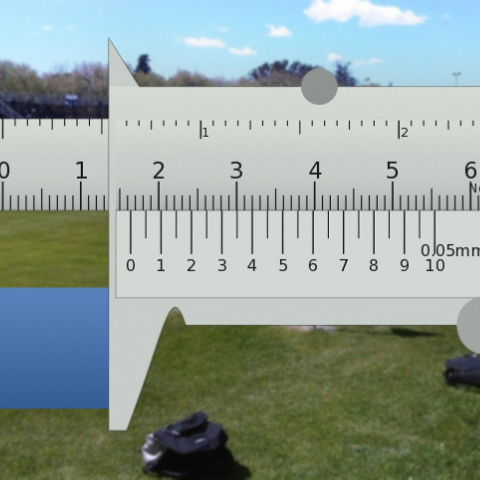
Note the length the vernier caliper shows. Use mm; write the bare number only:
16.4
